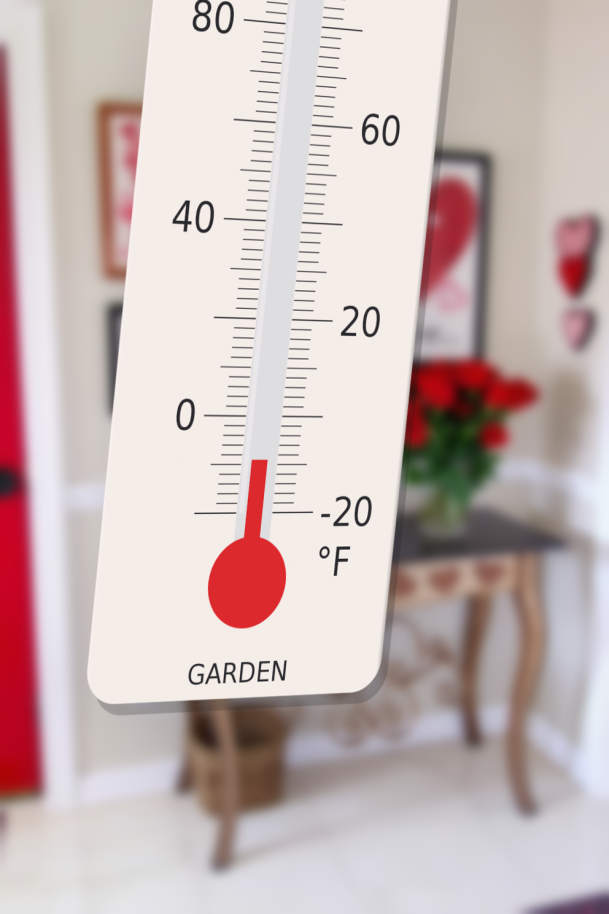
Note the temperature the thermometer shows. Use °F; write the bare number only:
-9
